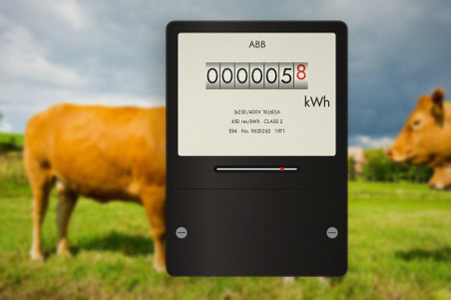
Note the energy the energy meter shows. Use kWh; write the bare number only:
5.8
